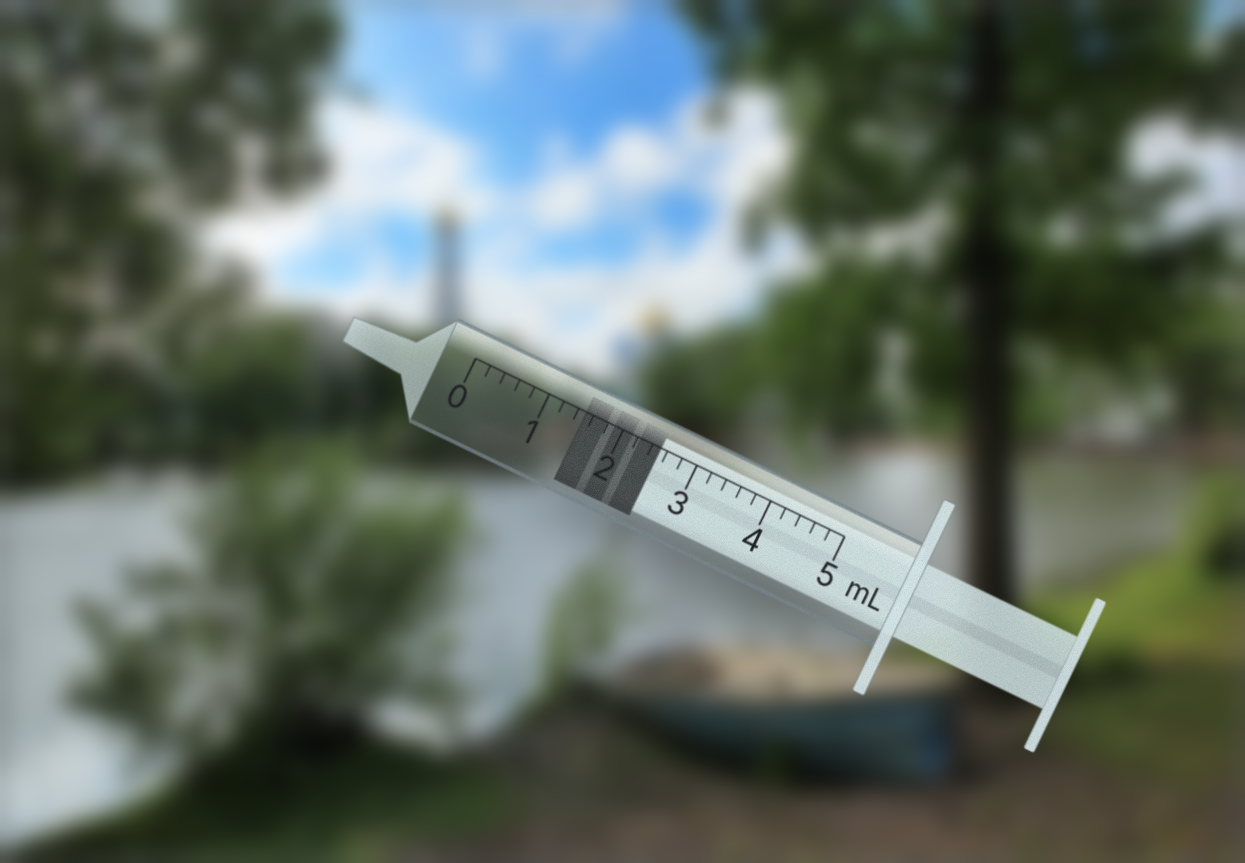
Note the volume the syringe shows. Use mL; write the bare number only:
1.5
